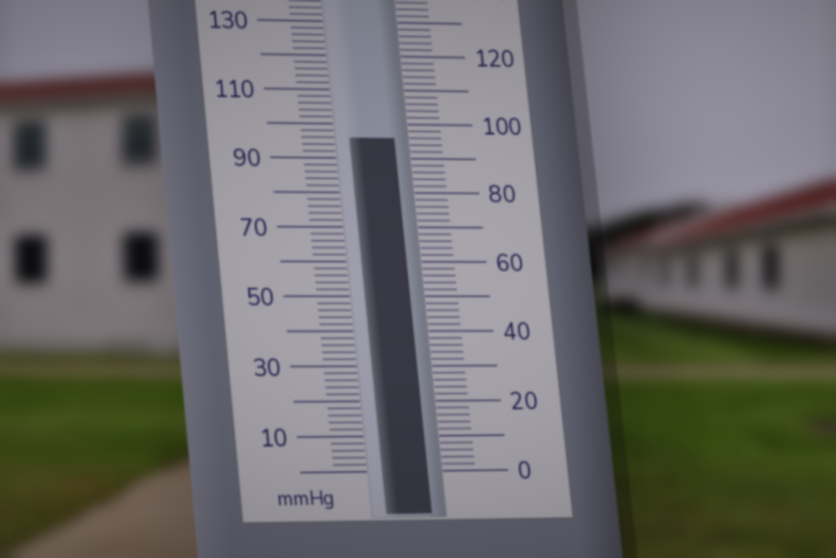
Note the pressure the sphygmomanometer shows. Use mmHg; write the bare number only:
96
